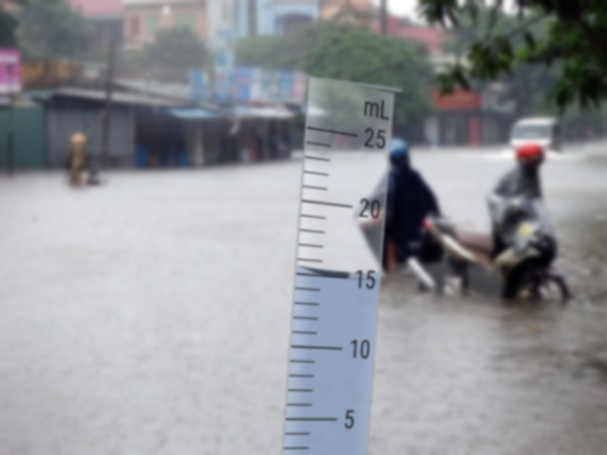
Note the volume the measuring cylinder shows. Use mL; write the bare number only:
15
